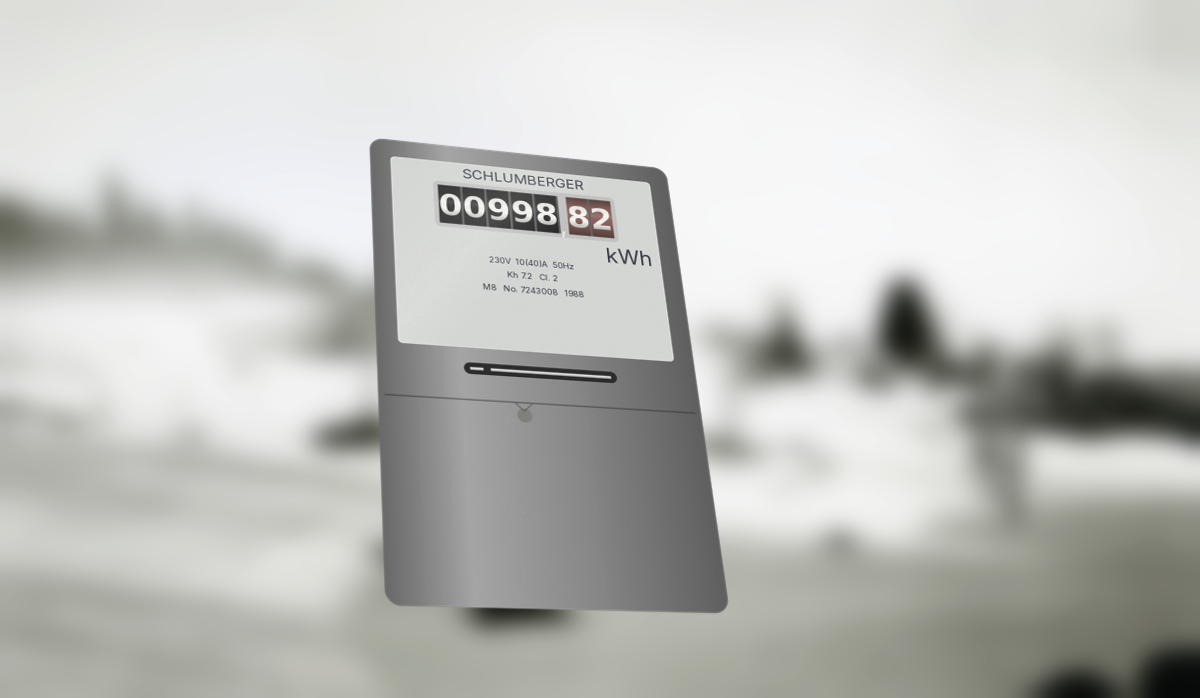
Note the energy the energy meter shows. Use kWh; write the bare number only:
998.82
